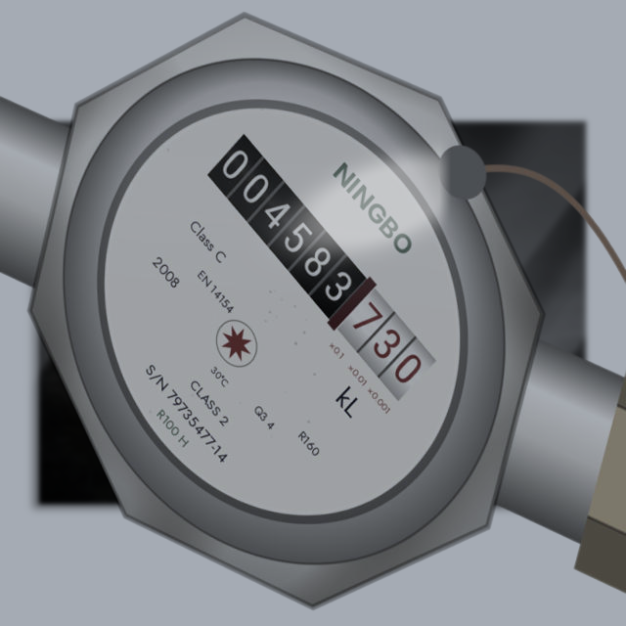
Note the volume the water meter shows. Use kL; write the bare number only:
4583.730
